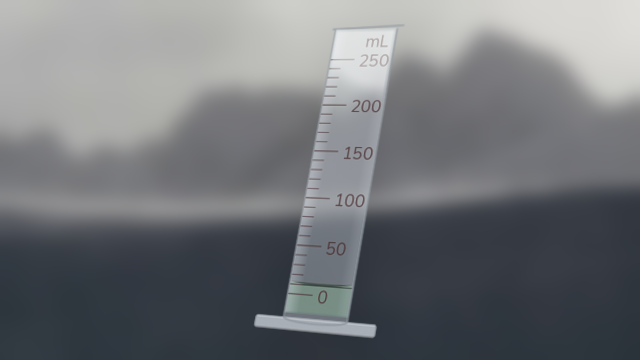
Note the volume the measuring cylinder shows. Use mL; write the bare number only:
10
